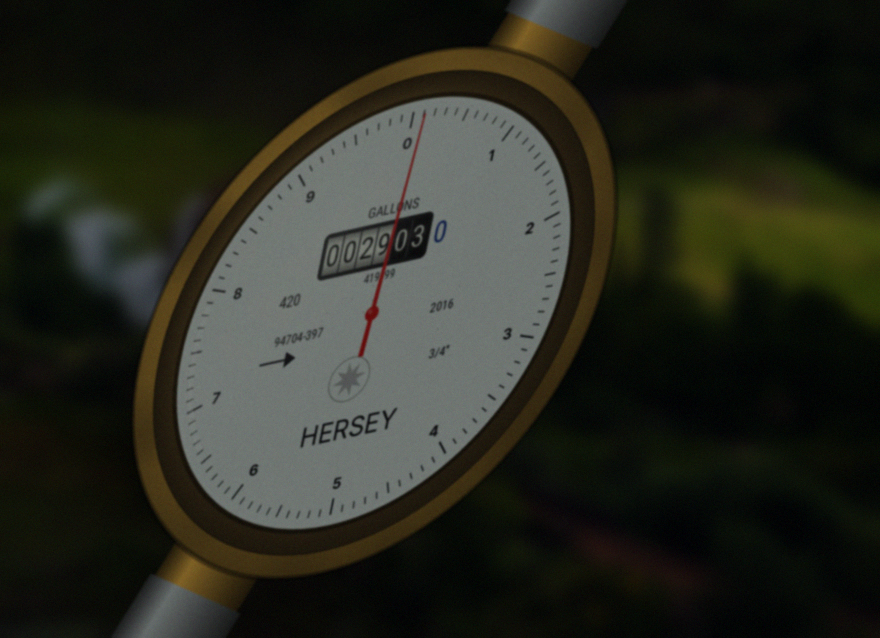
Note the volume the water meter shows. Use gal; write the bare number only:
29030.1
